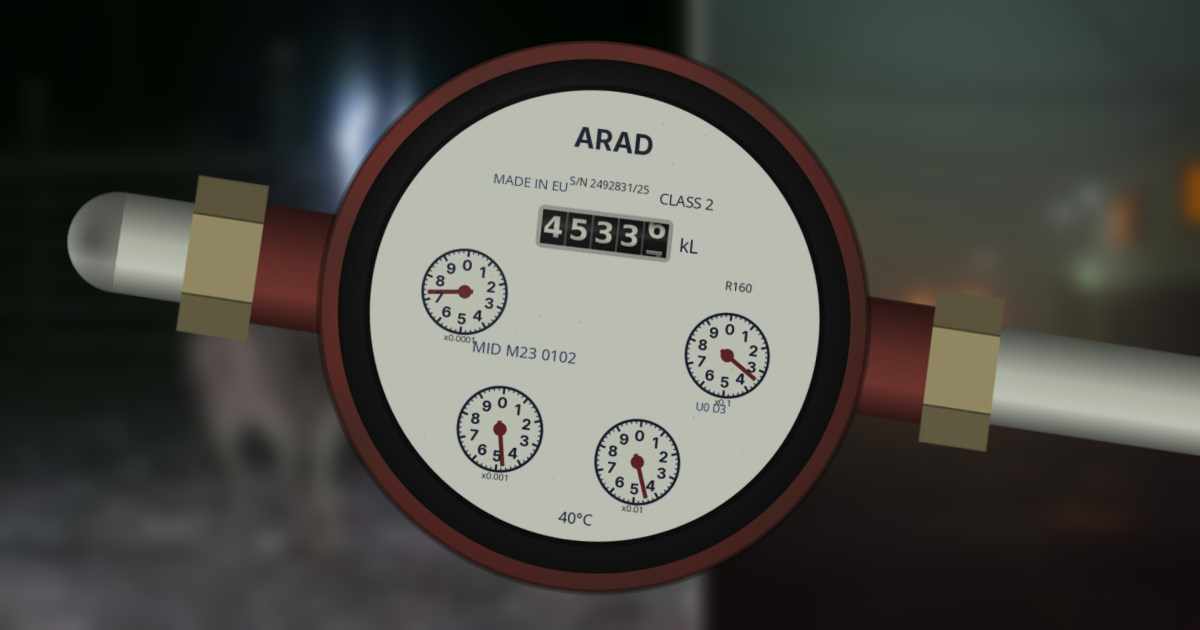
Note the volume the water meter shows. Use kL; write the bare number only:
45336.3447
